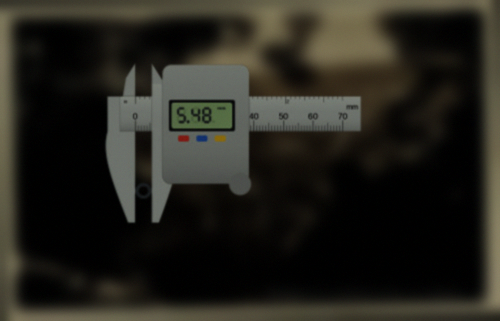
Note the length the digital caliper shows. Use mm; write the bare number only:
5.48
